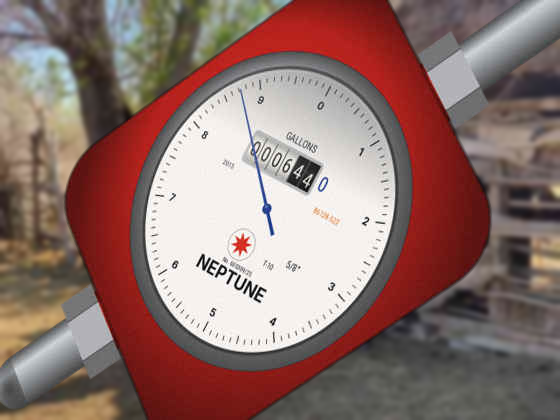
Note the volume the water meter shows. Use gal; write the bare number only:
6438.7
